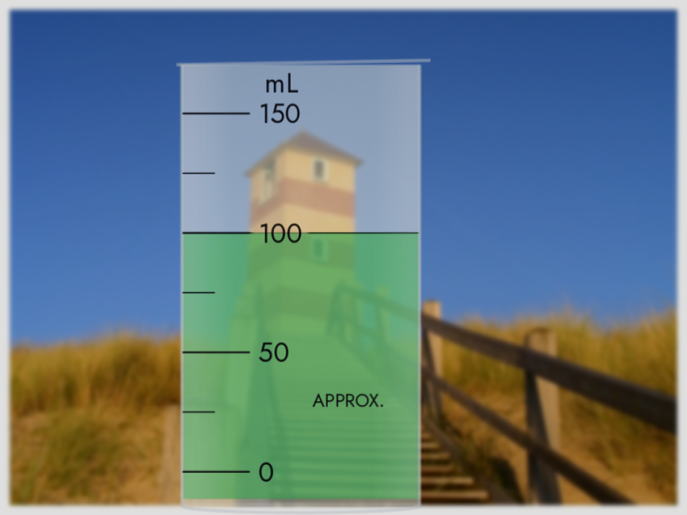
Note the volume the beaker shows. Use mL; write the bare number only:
100
